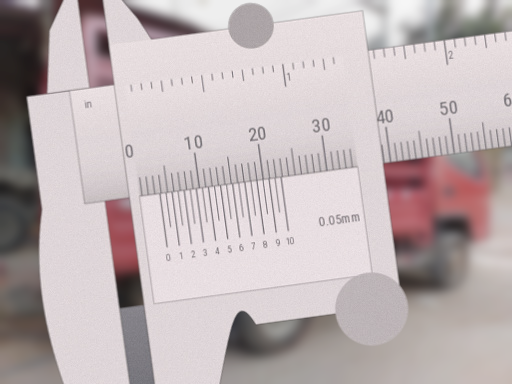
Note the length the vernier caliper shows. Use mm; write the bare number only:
3.8
